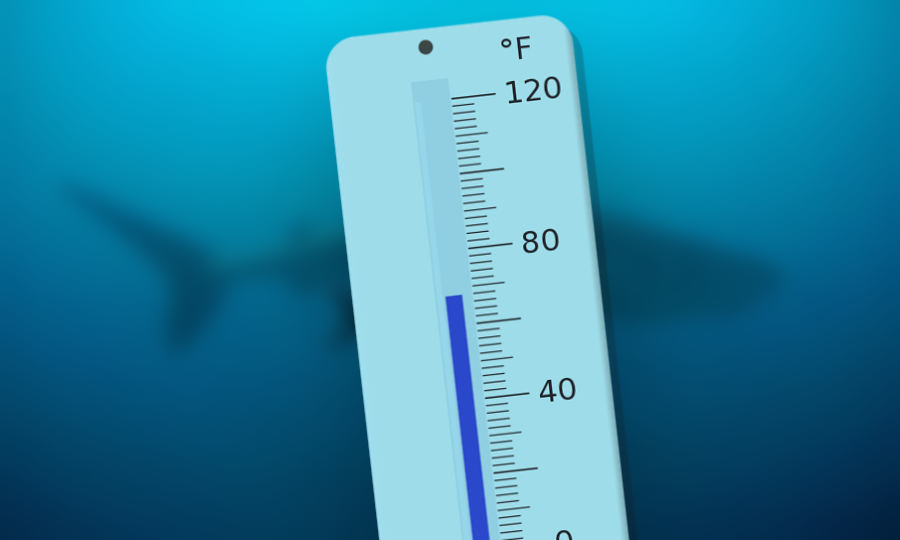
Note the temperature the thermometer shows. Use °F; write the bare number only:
68
